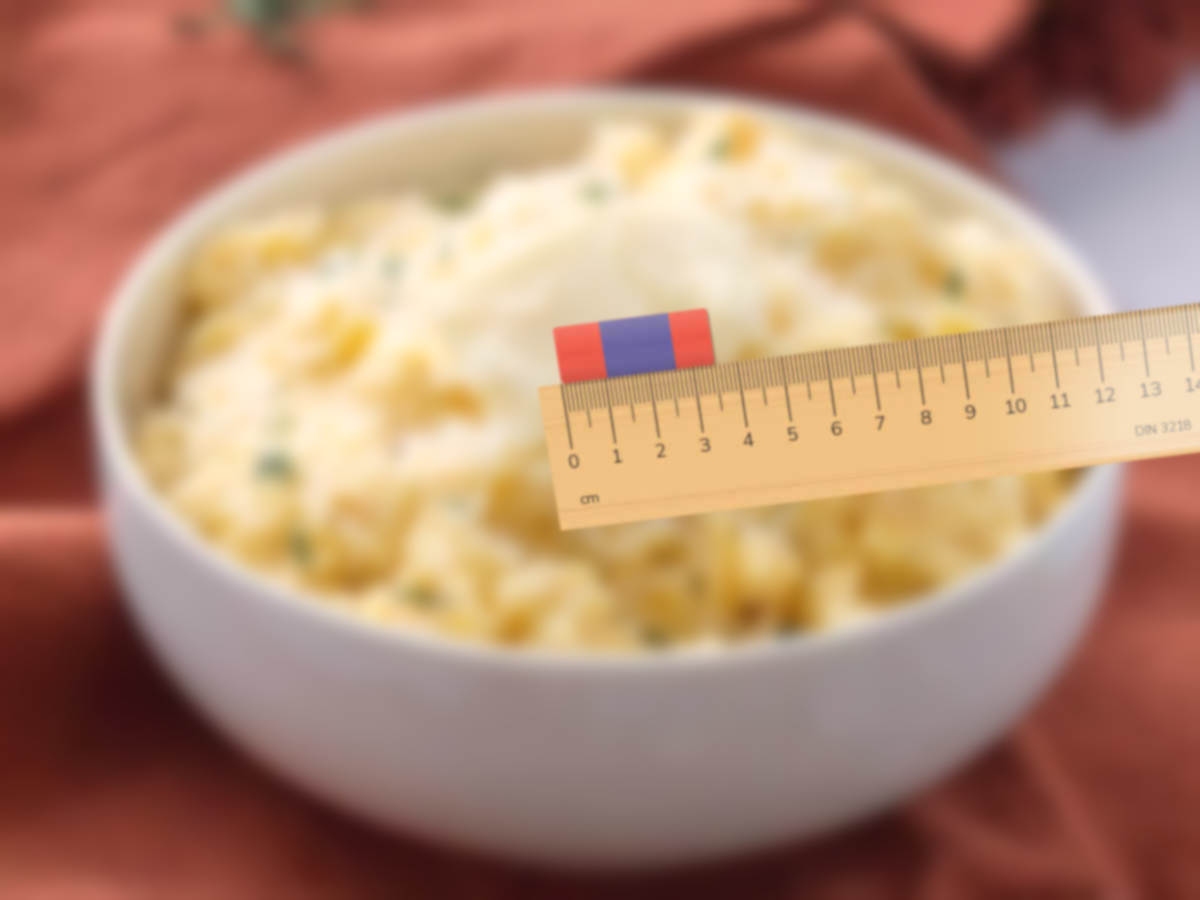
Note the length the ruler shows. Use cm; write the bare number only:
3.5
